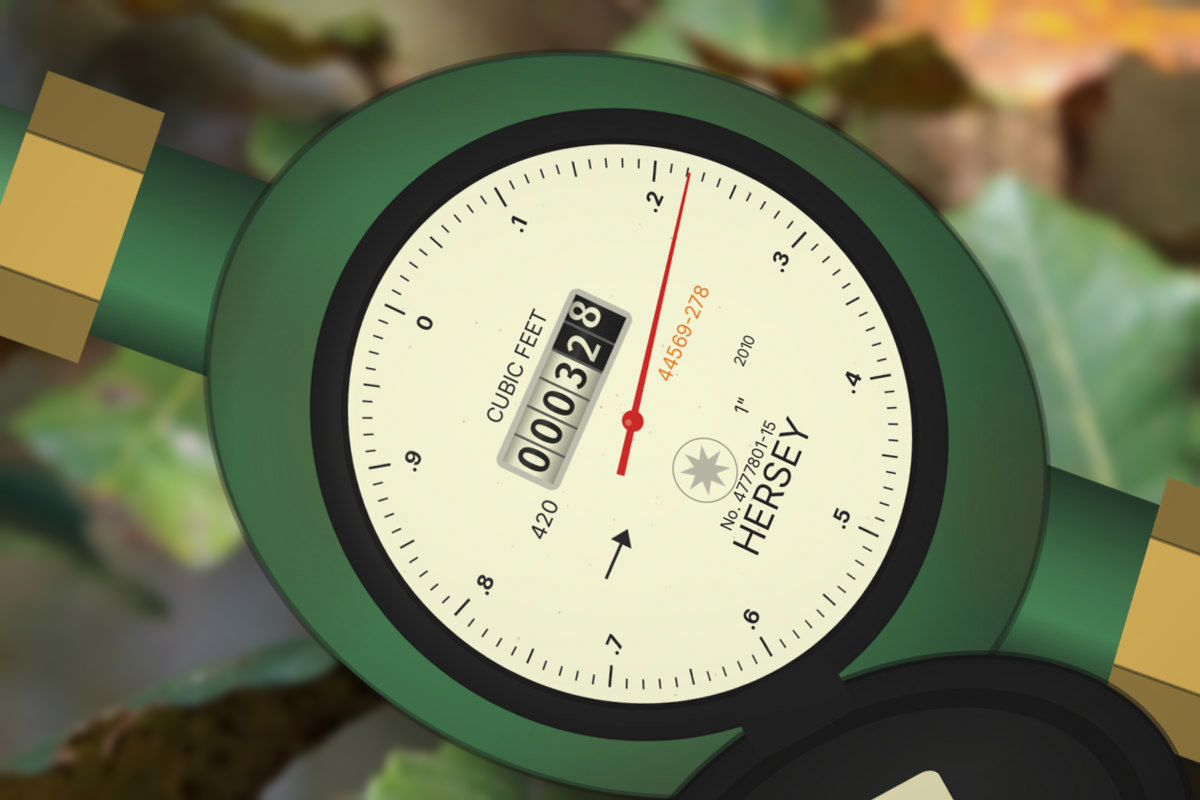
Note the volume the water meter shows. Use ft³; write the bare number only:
328.22
